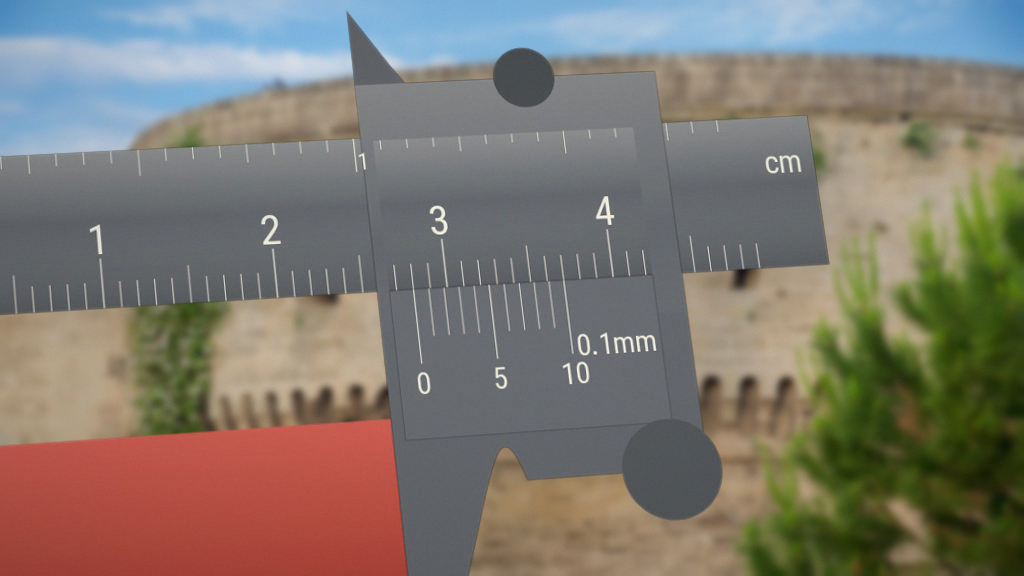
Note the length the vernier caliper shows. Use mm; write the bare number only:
28.0
